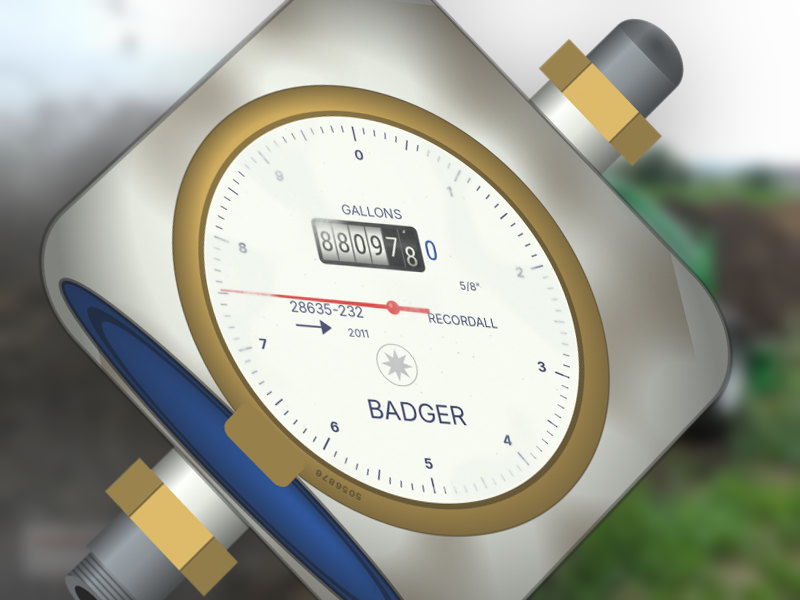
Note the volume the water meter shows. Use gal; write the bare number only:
8809777.5
